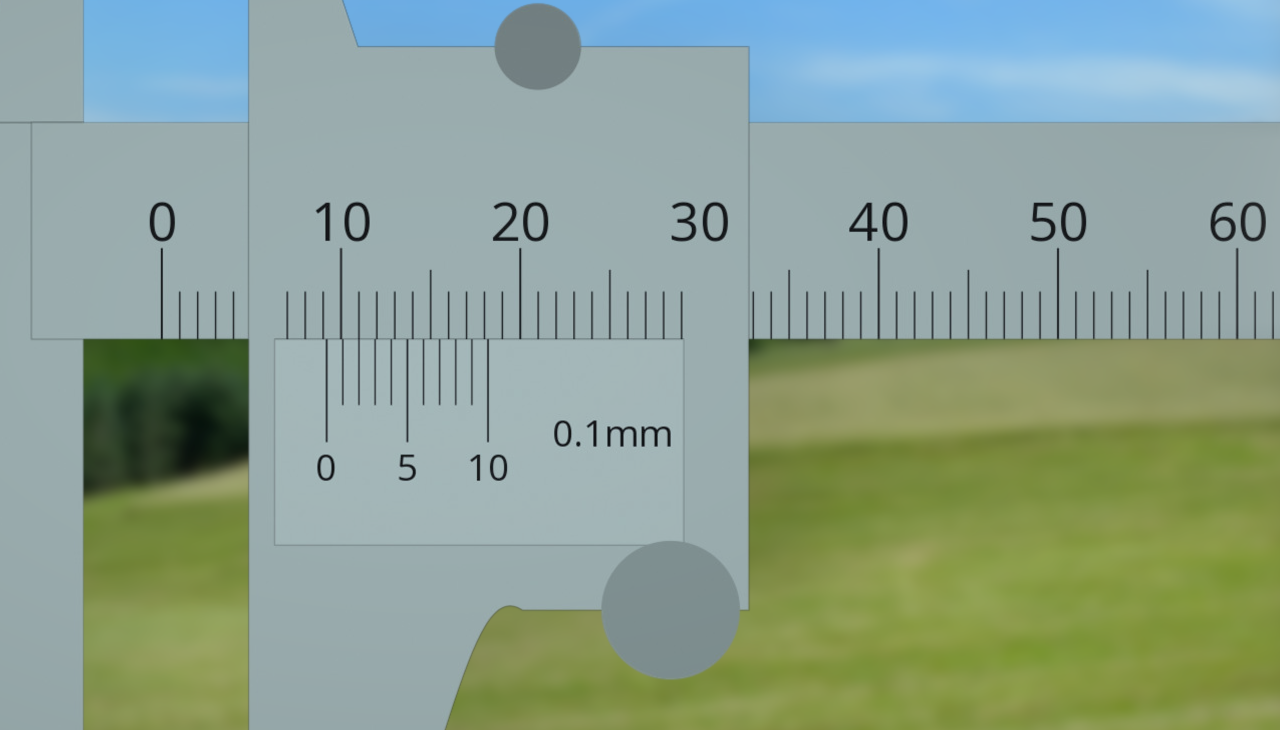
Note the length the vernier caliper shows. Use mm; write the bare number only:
9.2
